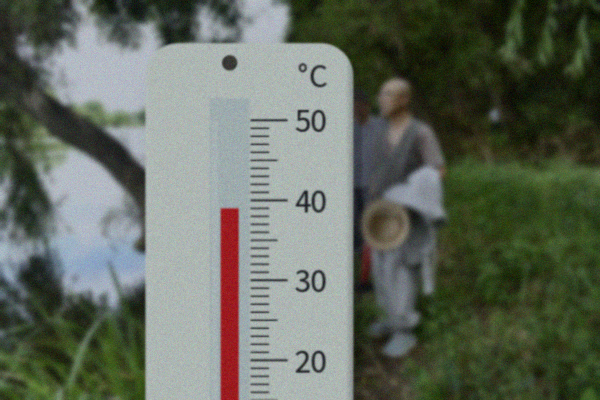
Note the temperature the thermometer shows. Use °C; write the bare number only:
39
